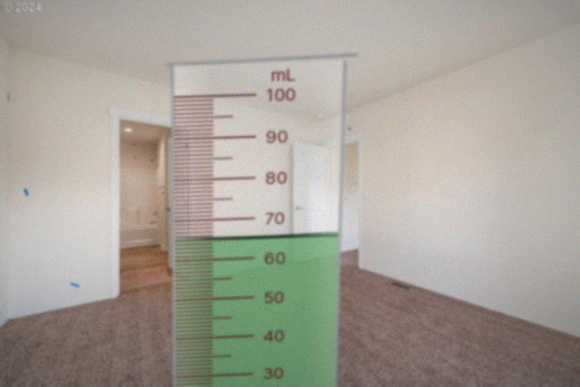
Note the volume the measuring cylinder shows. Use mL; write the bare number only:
65
